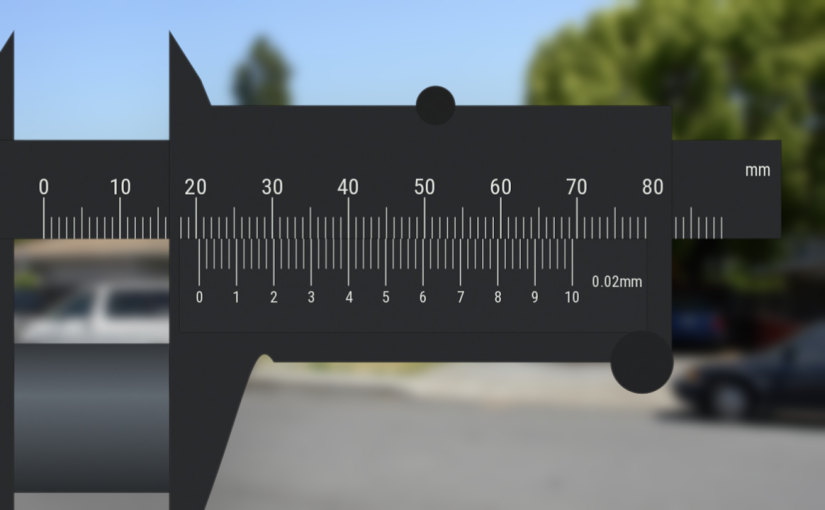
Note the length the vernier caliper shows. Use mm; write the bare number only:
20.4
